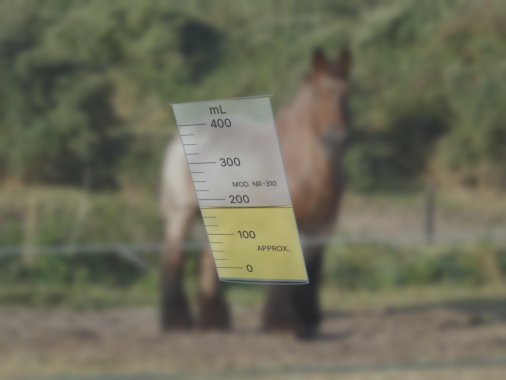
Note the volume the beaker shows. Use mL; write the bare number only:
175
